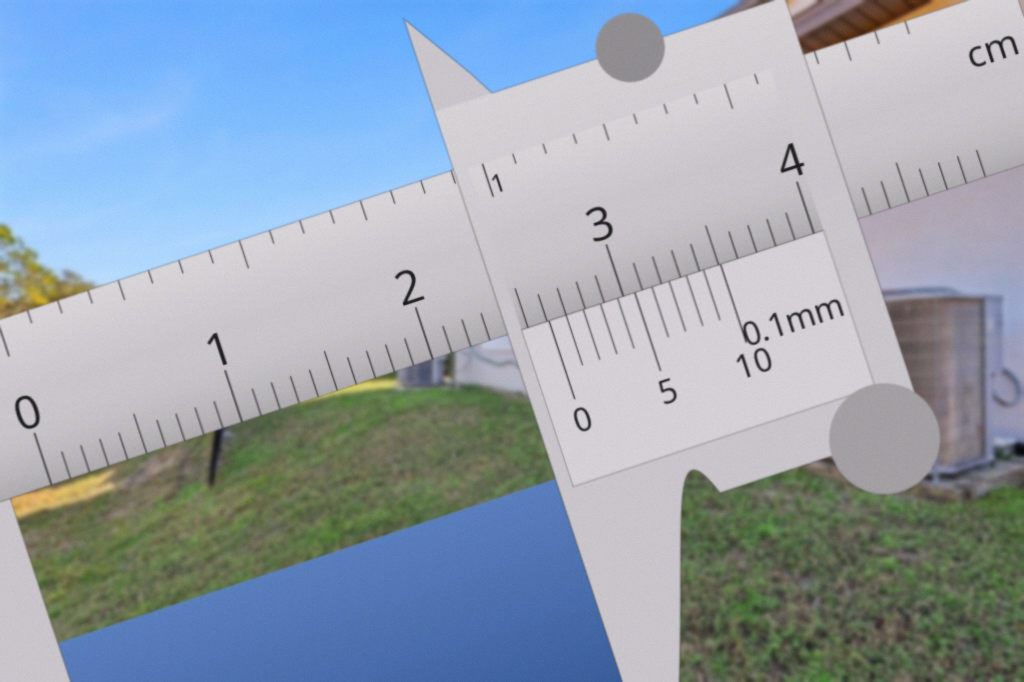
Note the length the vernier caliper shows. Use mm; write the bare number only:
26.1
